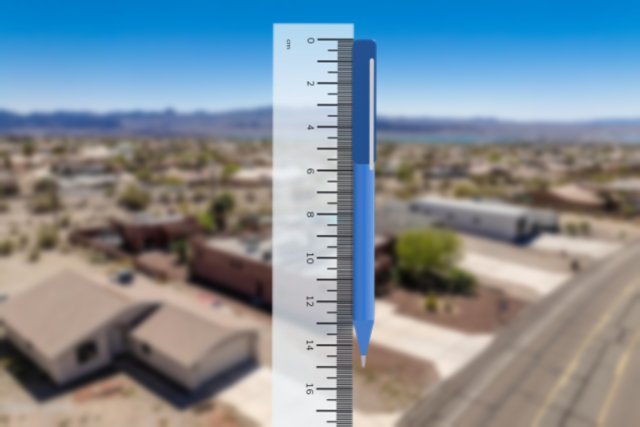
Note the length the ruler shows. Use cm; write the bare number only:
15
